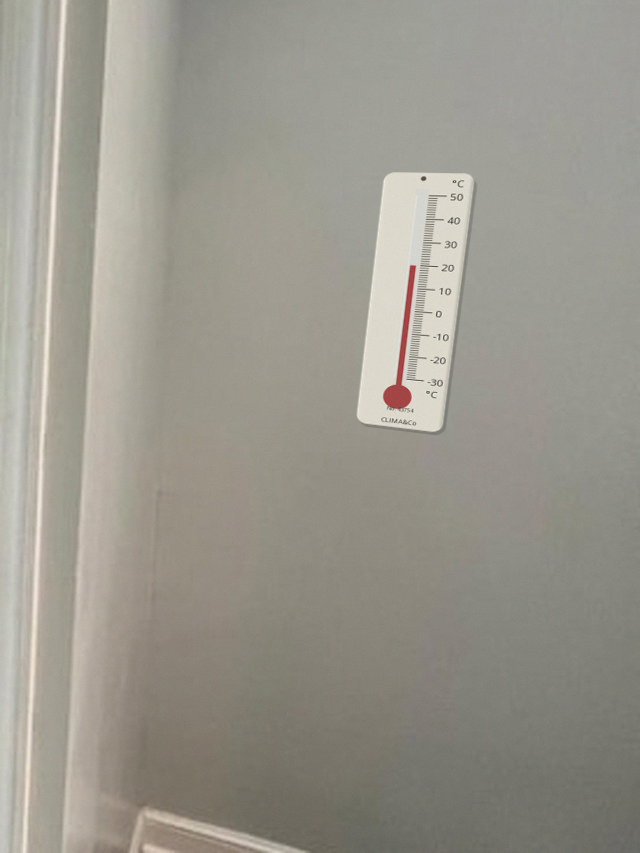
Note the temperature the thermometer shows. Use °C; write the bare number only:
20
